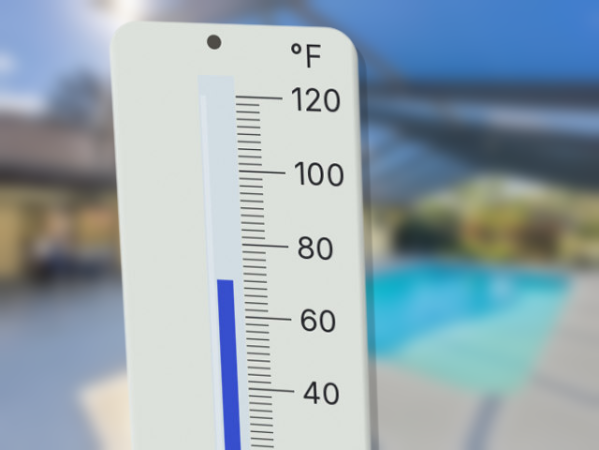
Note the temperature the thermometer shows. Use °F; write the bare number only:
70
